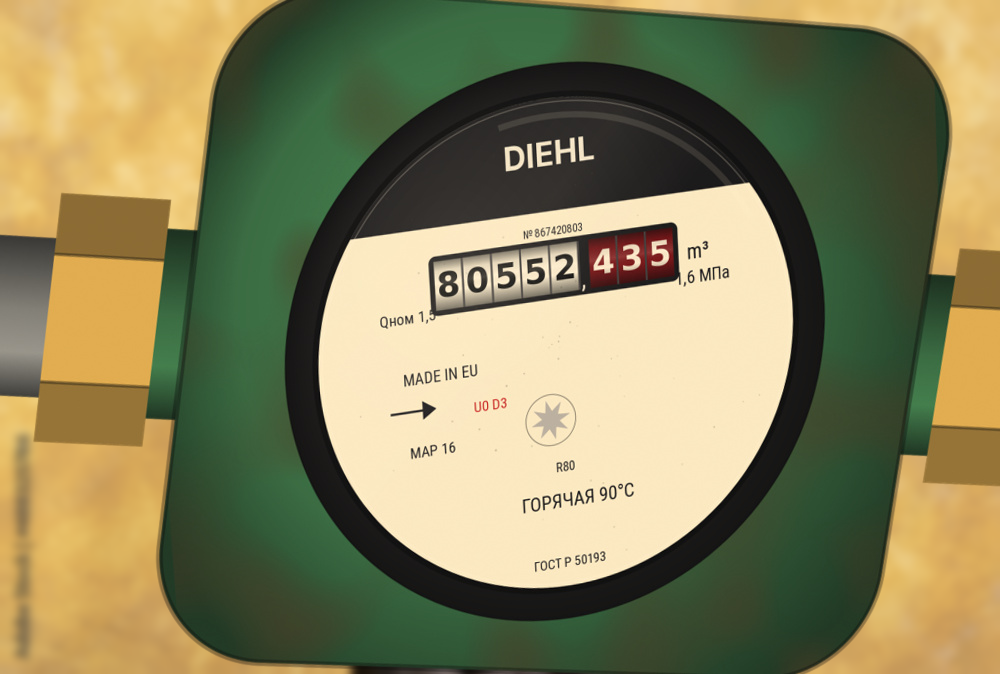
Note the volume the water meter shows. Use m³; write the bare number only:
80552.435
